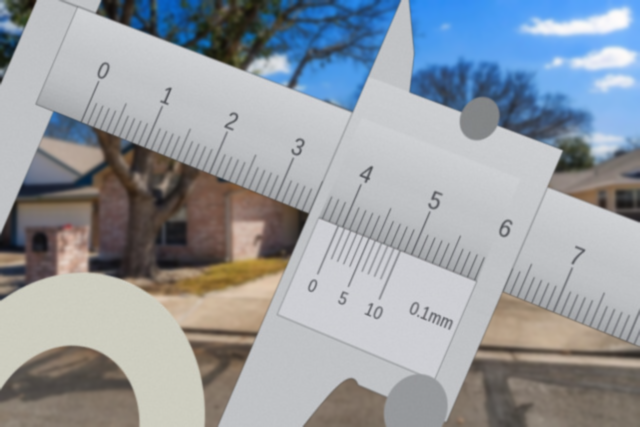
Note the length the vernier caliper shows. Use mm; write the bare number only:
39.4
